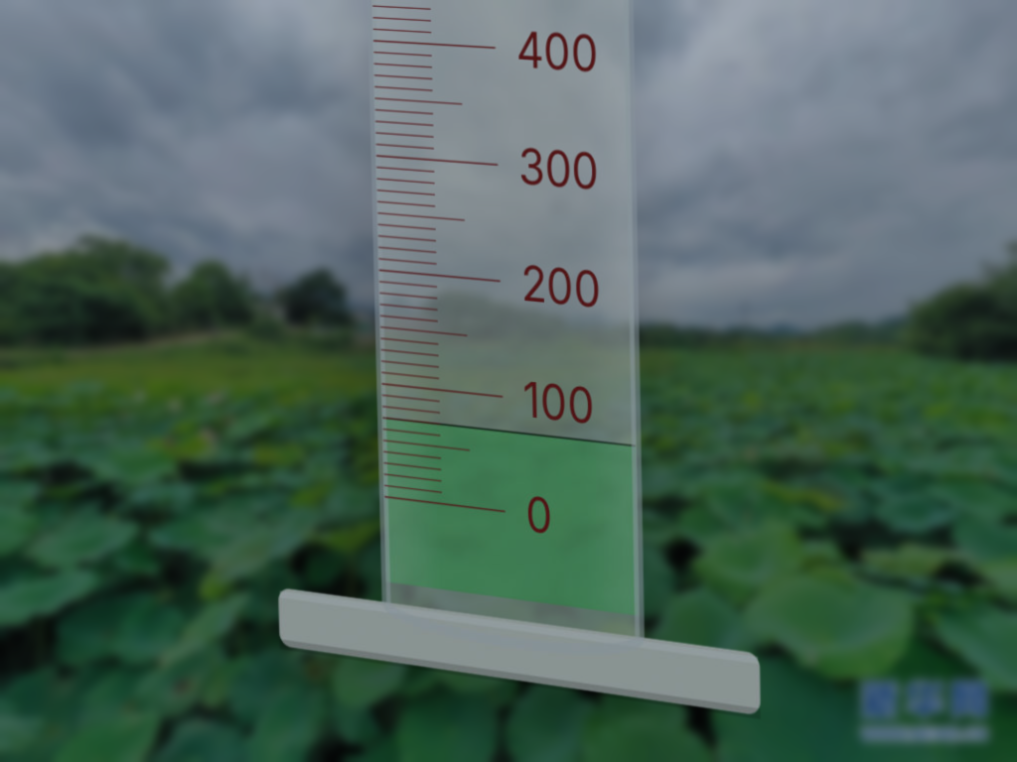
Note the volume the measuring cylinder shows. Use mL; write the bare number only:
70
